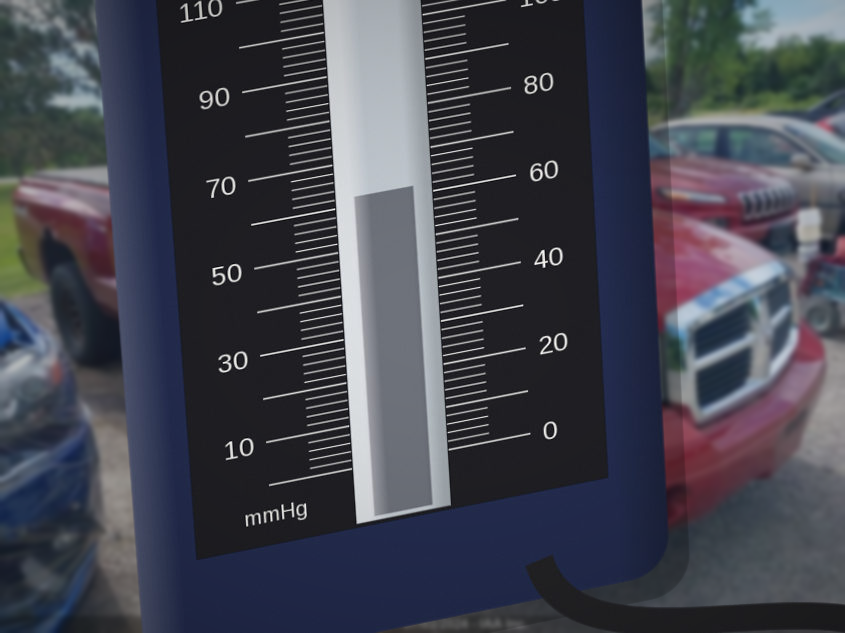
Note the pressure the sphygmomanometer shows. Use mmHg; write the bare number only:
62
